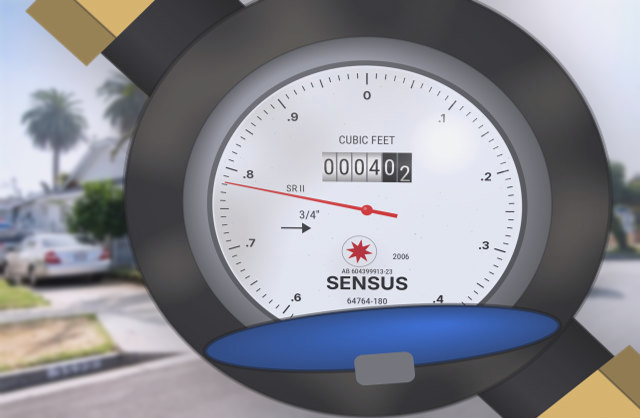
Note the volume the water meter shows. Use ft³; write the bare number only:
401.78
